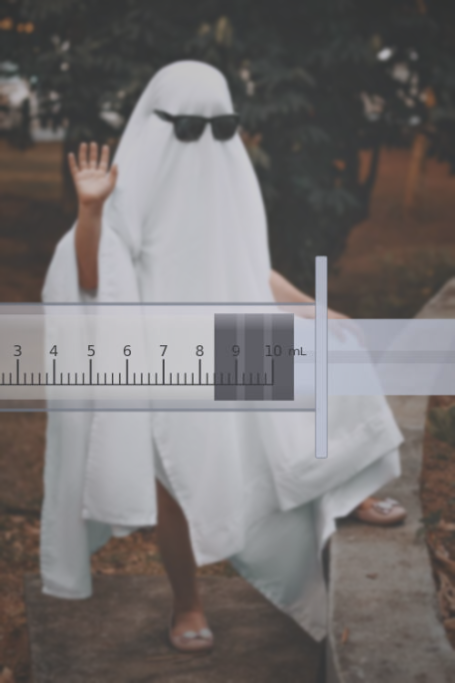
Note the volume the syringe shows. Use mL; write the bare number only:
8.4
